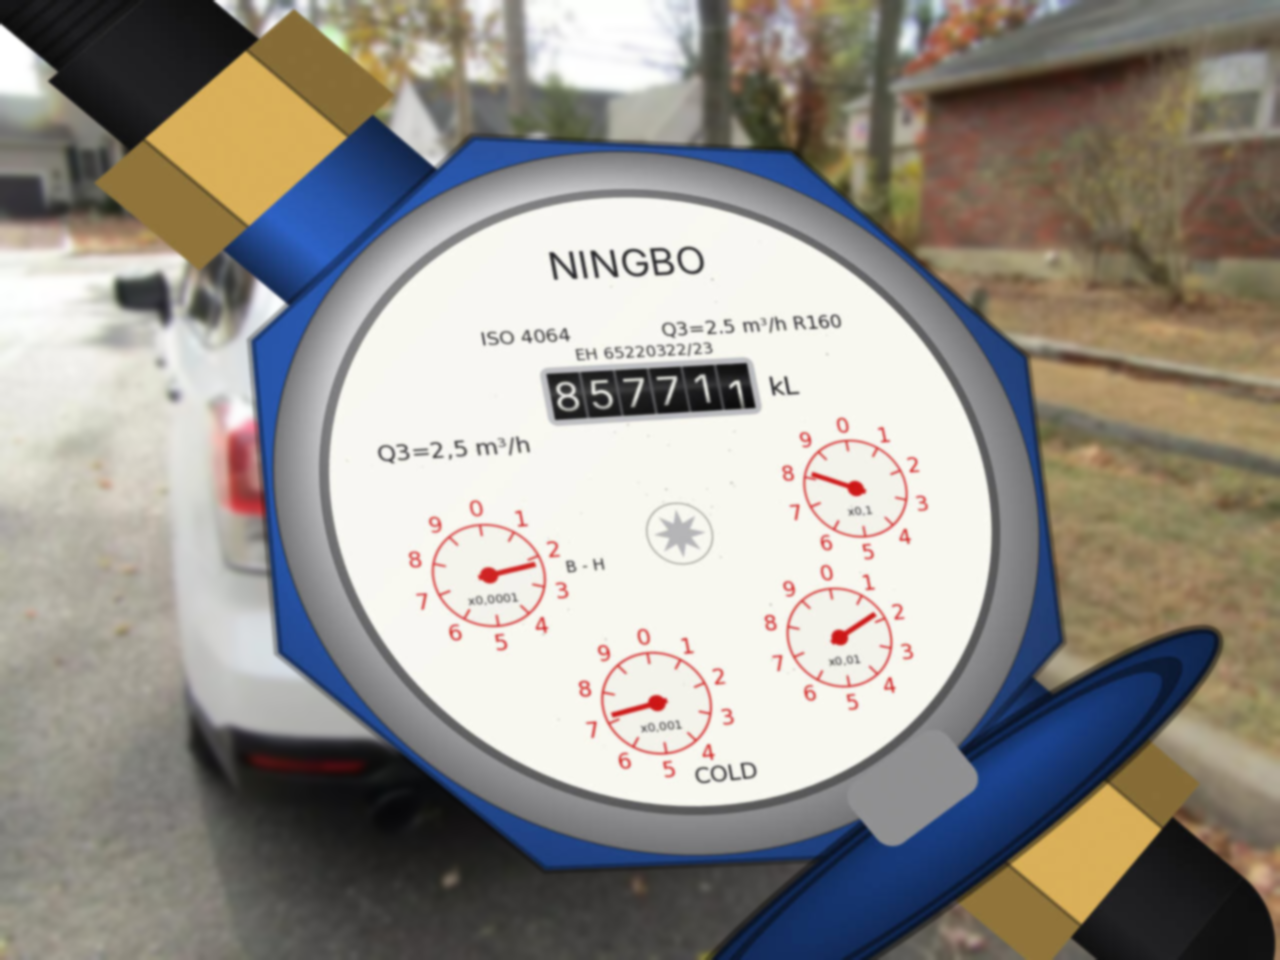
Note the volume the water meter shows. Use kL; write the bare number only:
857710.8172
